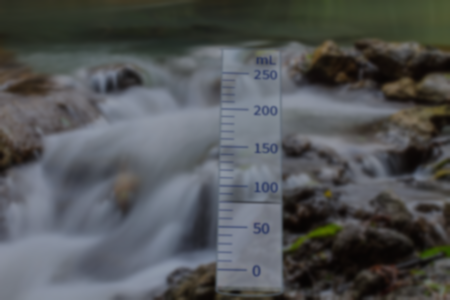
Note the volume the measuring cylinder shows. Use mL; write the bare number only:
80
